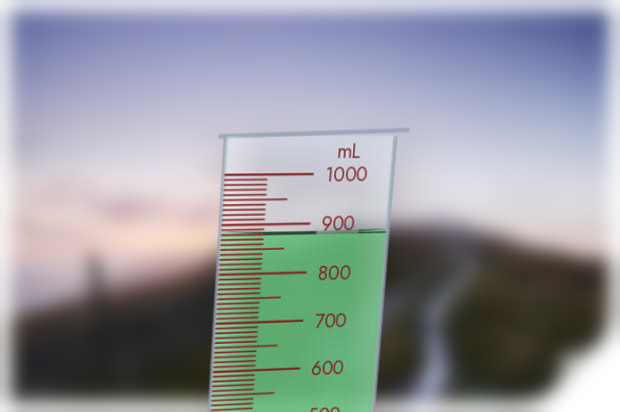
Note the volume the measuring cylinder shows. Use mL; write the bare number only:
880
